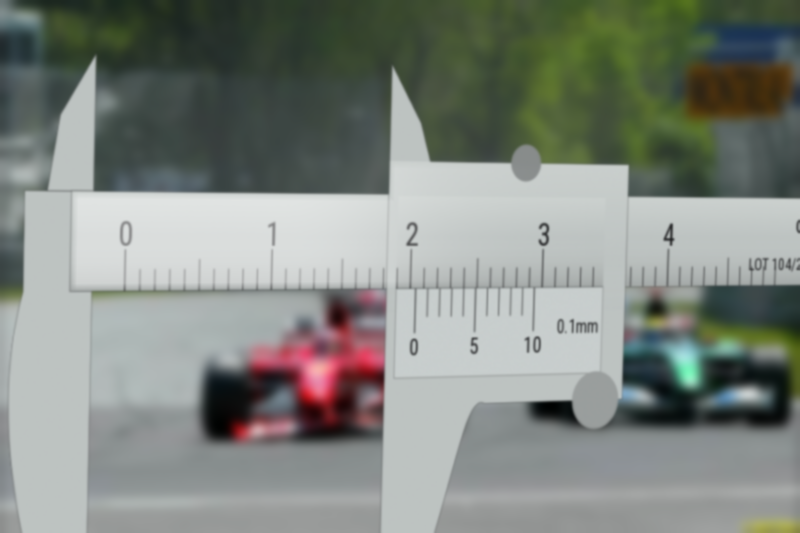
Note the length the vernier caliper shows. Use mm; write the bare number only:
20.4
